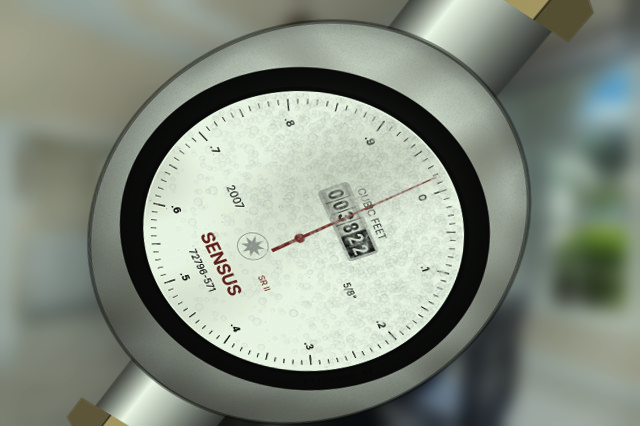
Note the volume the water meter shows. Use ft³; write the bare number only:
3821.98
